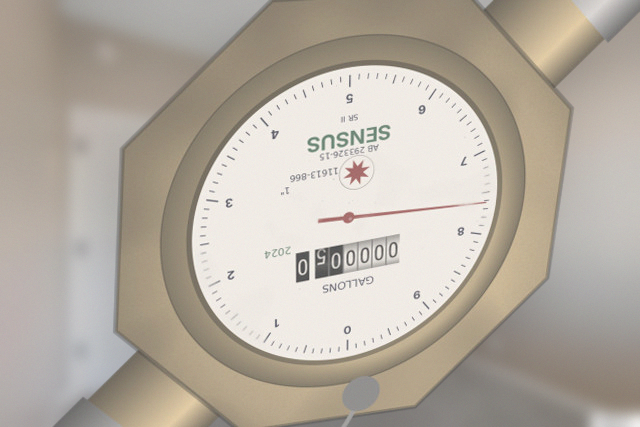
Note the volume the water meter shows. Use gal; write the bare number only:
47.6
